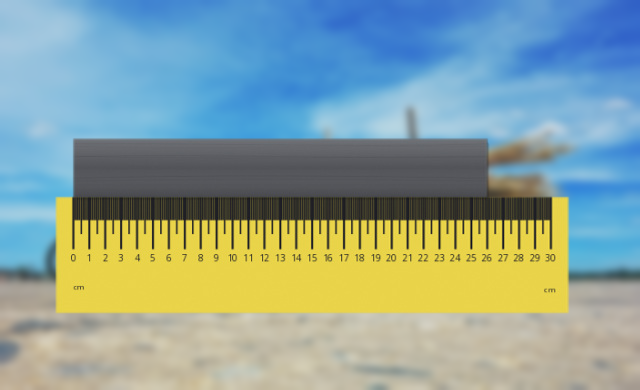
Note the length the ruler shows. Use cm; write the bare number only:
26
